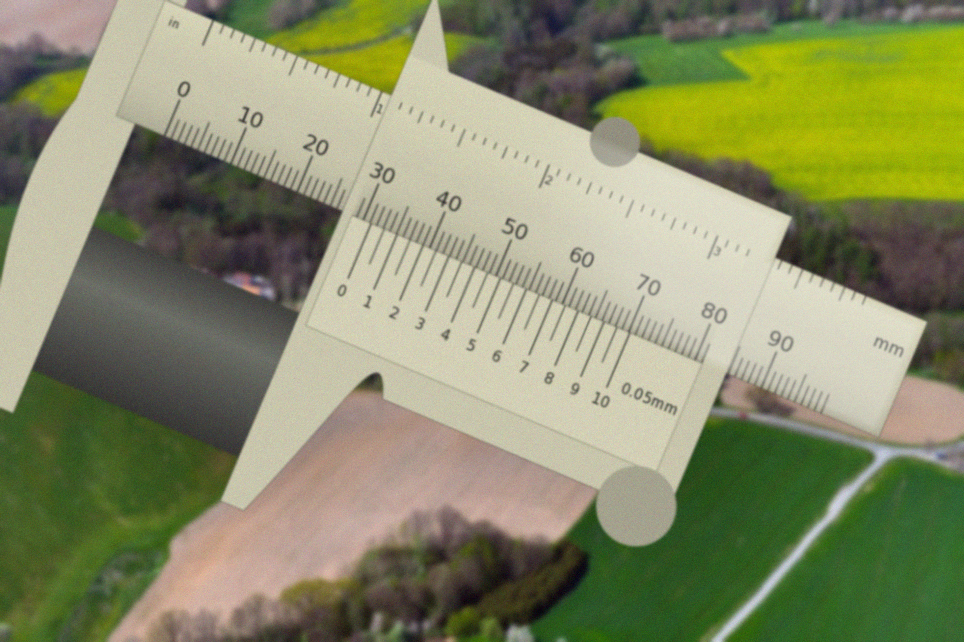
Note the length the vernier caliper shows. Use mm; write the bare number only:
31.2
